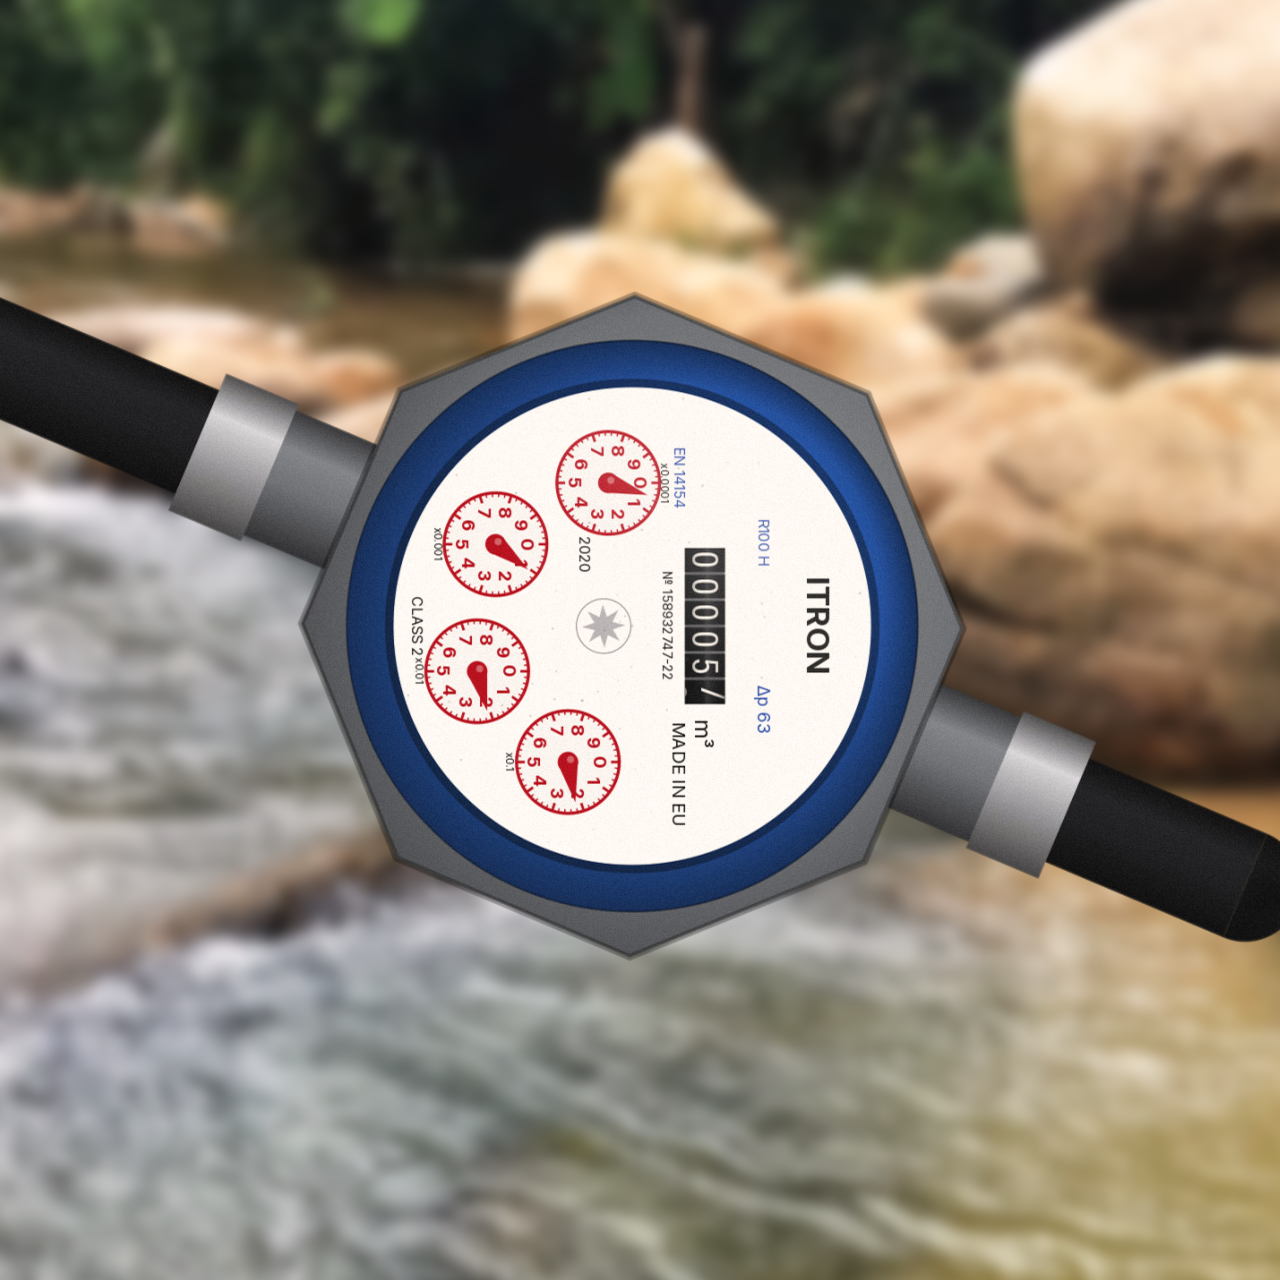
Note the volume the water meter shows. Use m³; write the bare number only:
57.2210
